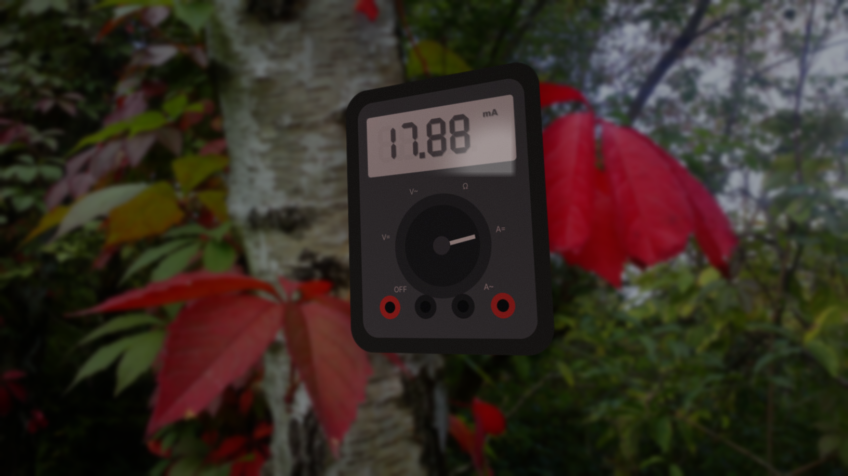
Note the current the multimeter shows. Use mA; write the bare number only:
17.88
